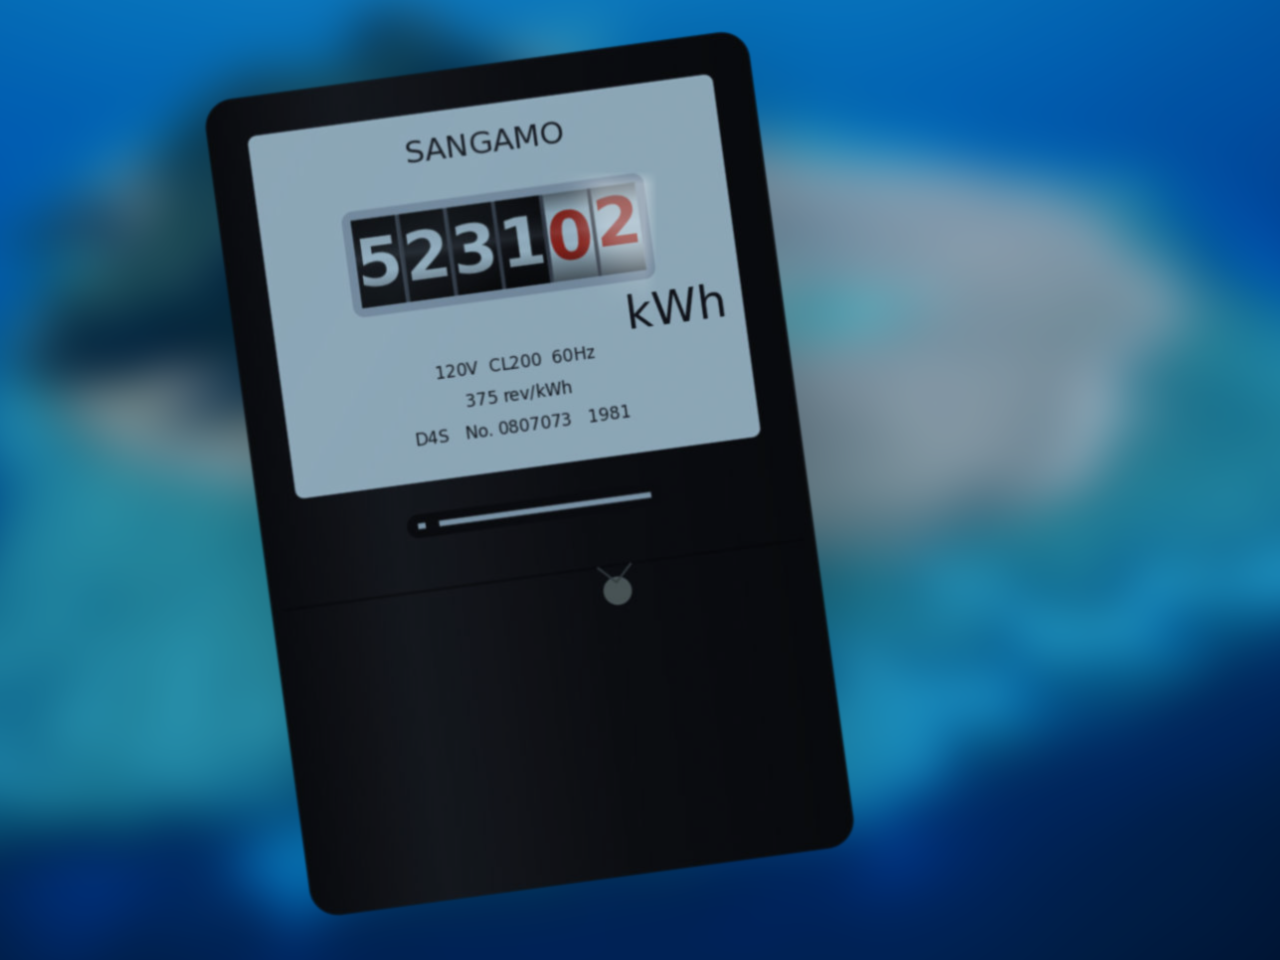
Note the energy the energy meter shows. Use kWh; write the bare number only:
5231.02
